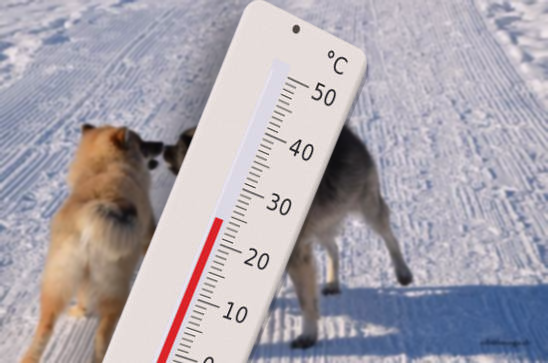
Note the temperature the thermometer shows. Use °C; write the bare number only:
24
